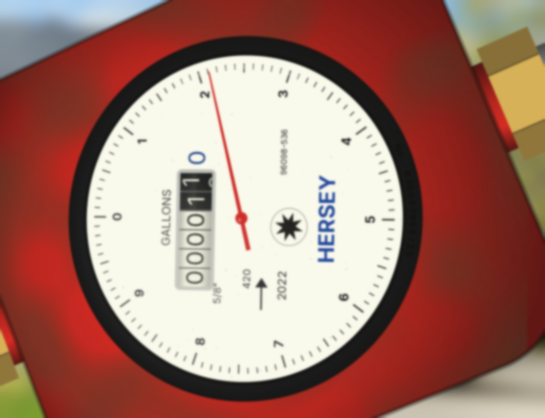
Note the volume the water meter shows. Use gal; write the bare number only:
112.1
